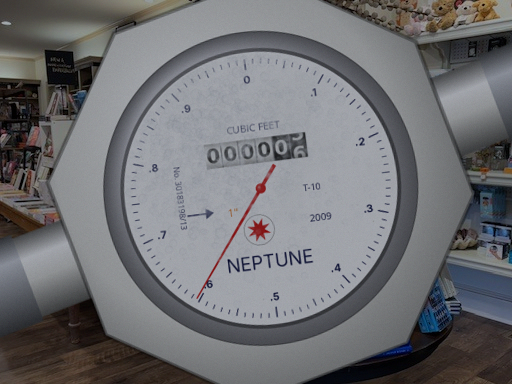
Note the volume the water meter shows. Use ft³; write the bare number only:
5.60
